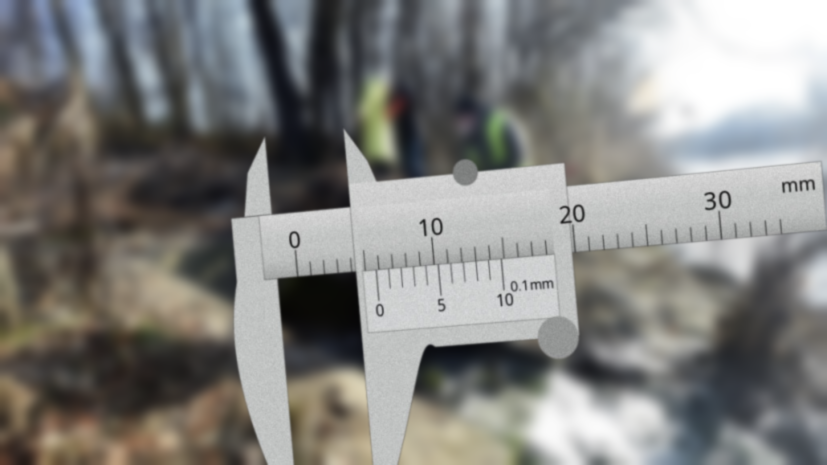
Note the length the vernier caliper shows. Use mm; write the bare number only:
5.8
